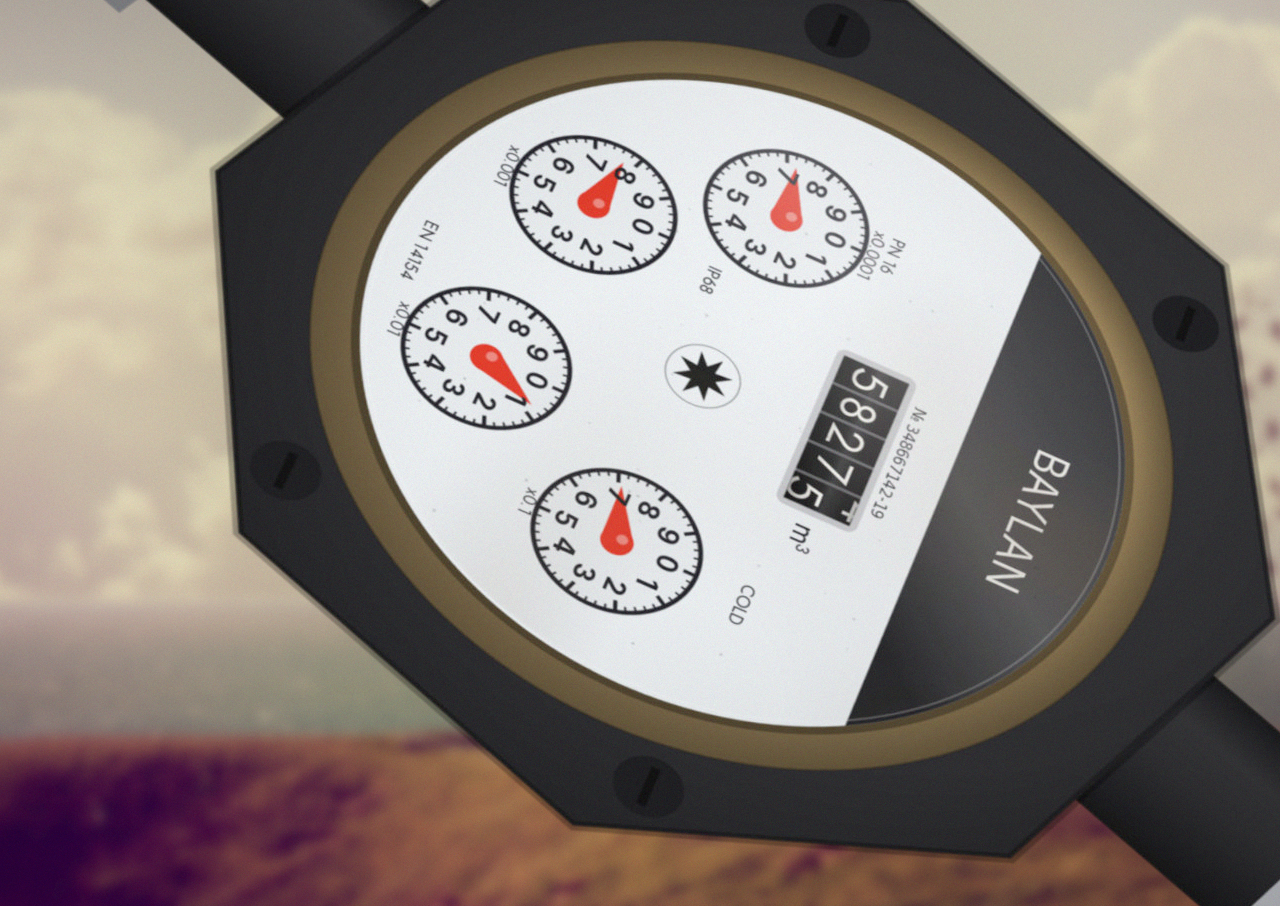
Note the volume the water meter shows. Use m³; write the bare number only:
58274.7077
